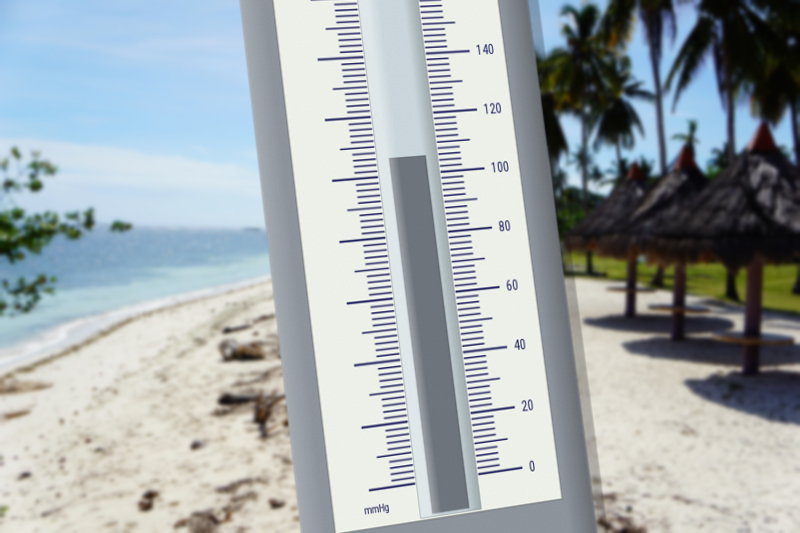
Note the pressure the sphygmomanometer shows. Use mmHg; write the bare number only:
106
